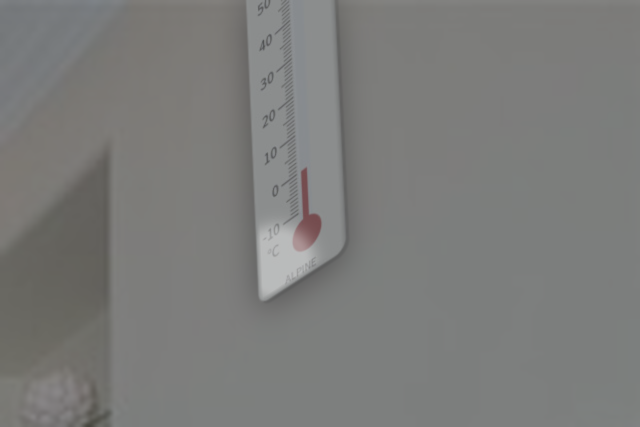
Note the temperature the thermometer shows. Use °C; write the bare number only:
0
